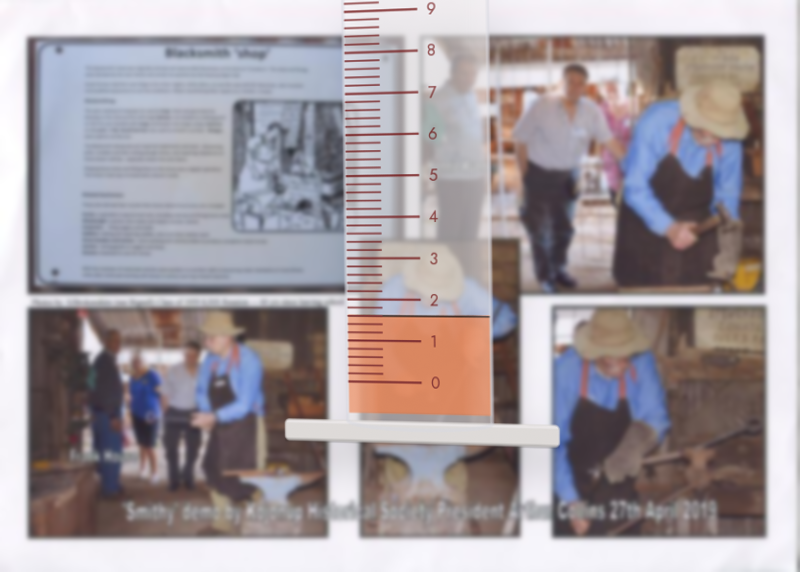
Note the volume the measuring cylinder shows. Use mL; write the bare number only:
1.6
